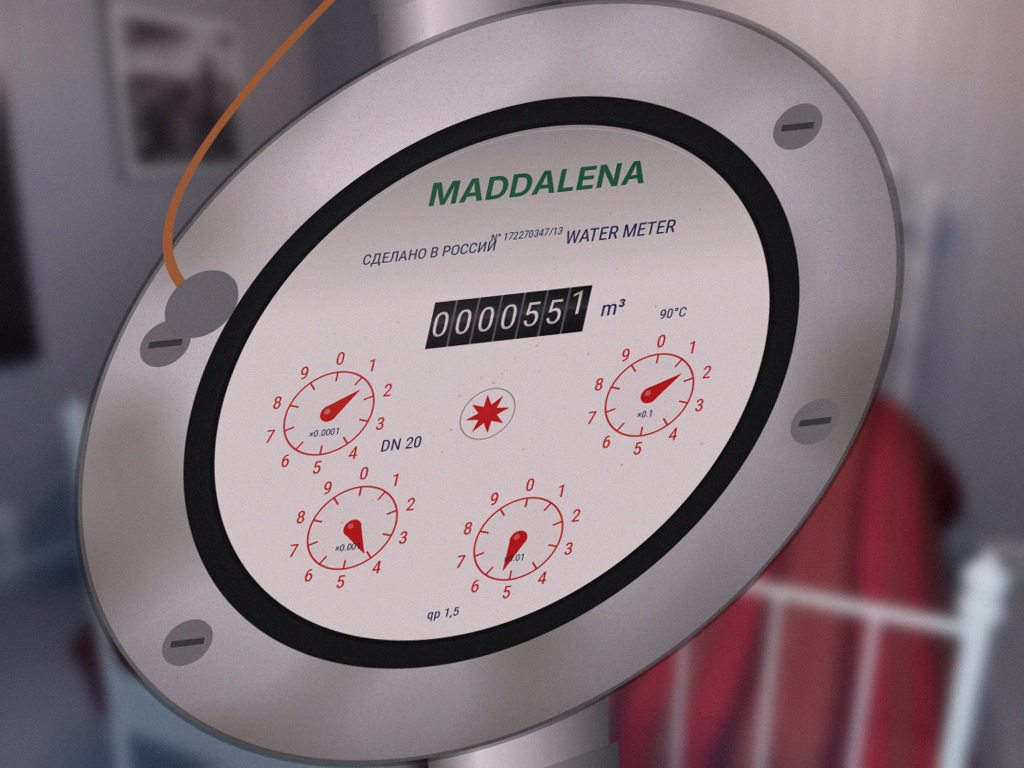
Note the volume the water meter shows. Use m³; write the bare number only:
551.1541
